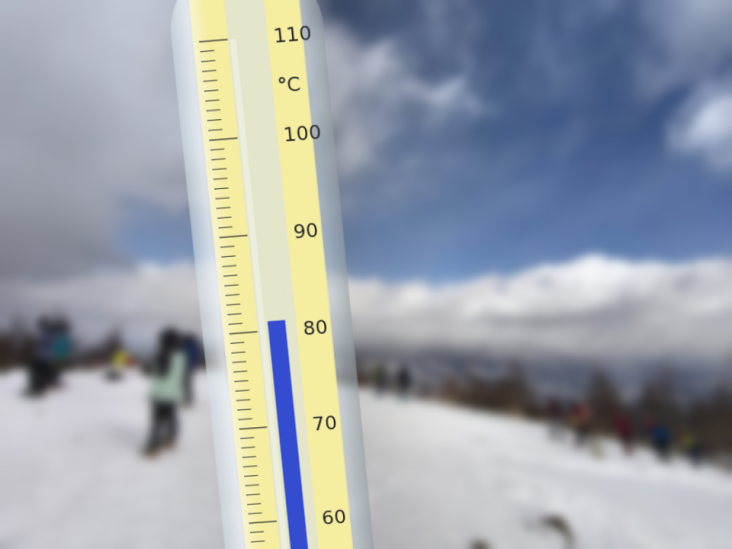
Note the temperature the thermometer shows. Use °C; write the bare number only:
81
